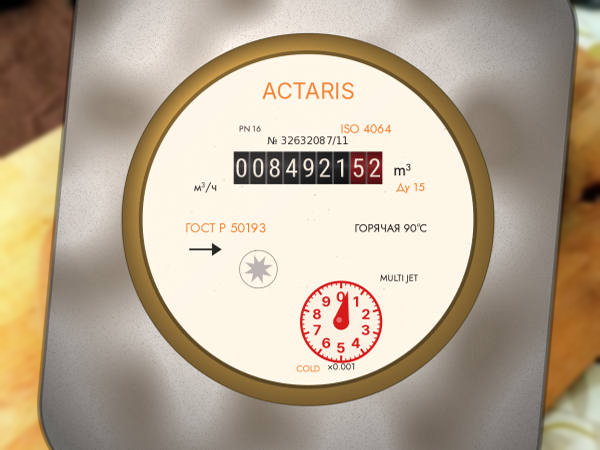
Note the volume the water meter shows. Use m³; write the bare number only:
84921.520
